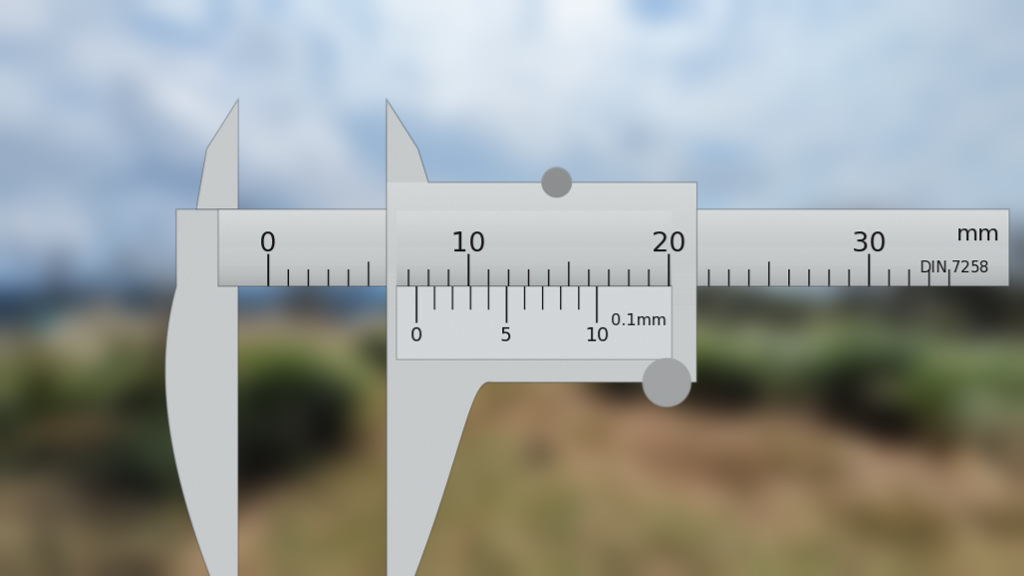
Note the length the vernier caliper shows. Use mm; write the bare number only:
7.4
